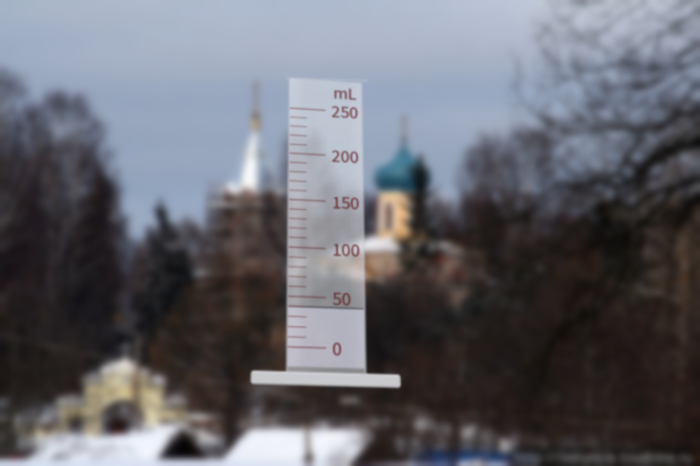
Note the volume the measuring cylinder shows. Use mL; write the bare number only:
40
